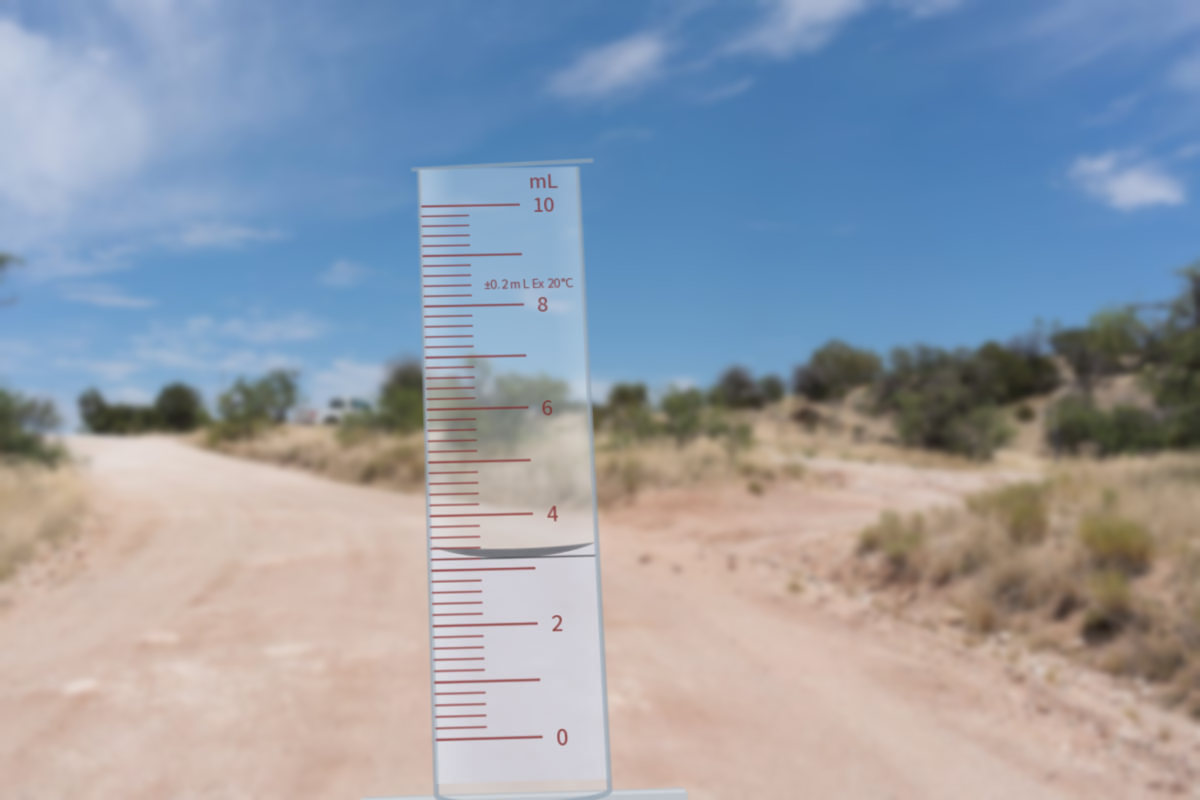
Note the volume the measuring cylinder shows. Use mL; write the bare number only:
3.2
